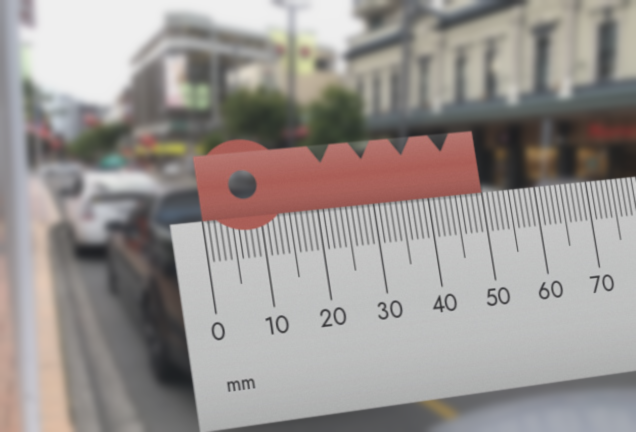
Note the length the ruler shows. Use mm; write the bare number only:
50
